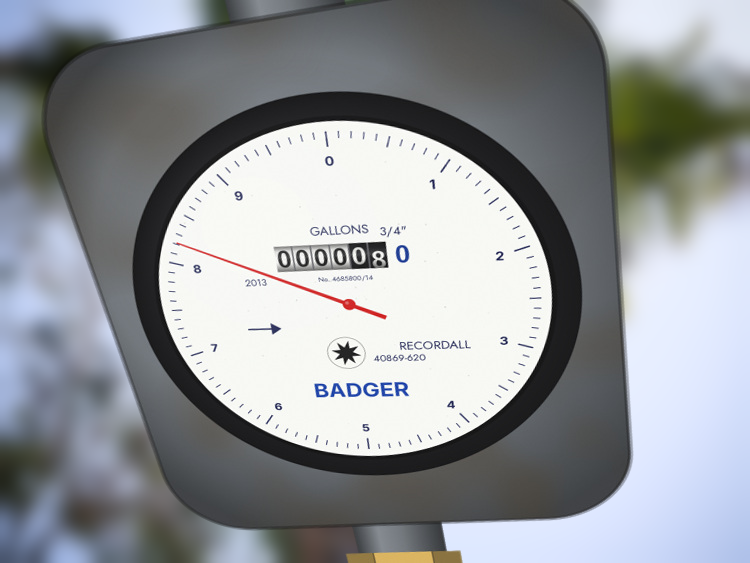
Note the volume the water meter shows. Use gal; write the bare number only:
78.2
